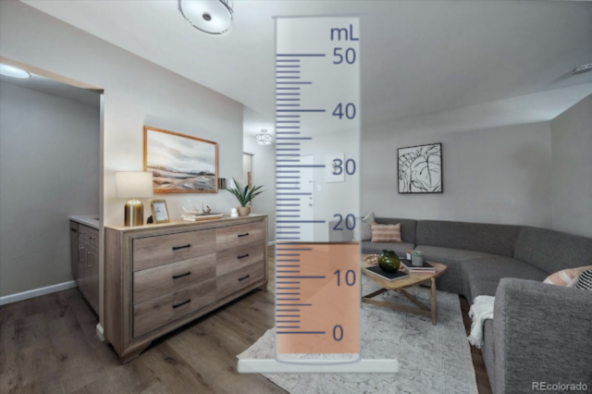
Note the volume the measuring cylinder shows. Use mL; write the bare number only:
16
